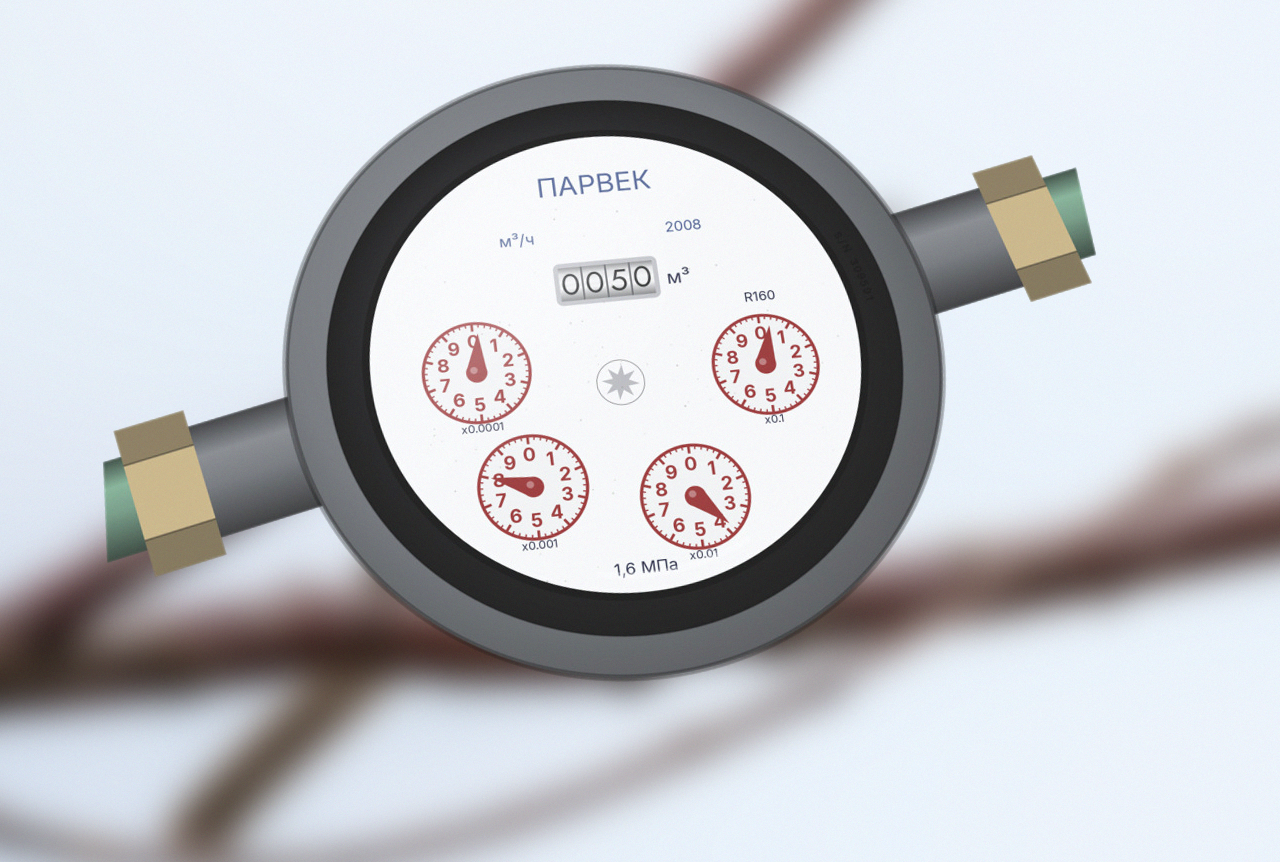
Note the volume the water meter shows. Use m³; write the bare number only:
50.0380
